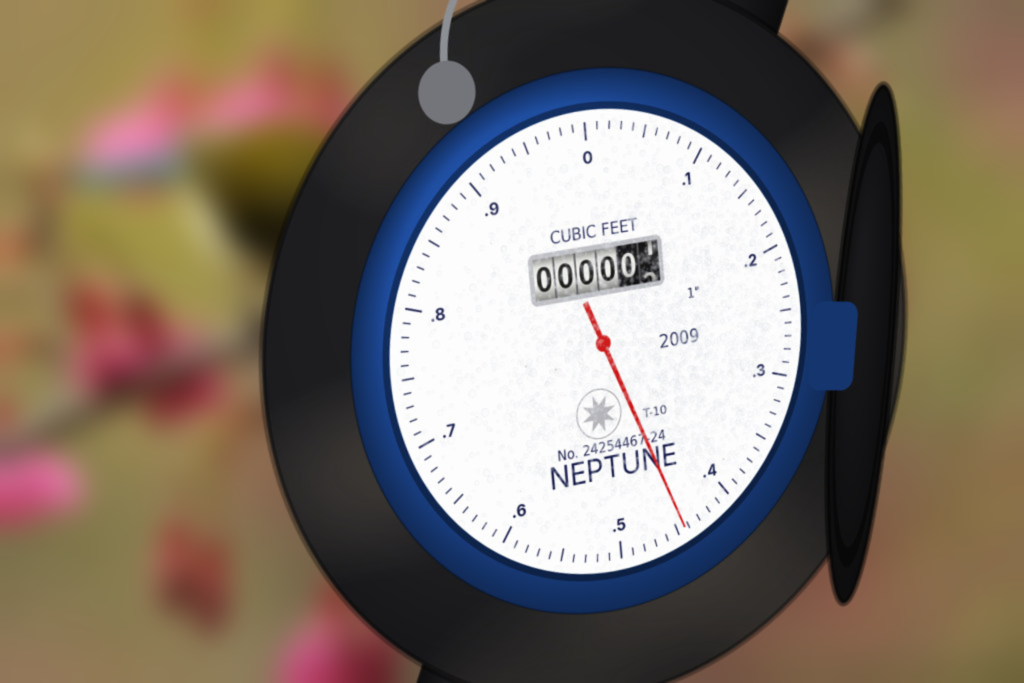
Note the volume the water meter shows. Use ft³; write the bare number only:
1.44
